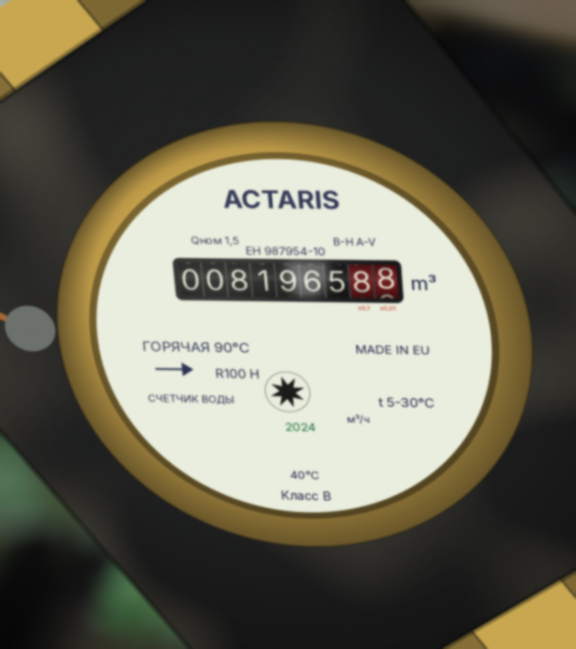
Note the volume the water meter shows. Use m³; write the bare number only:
81965.88
